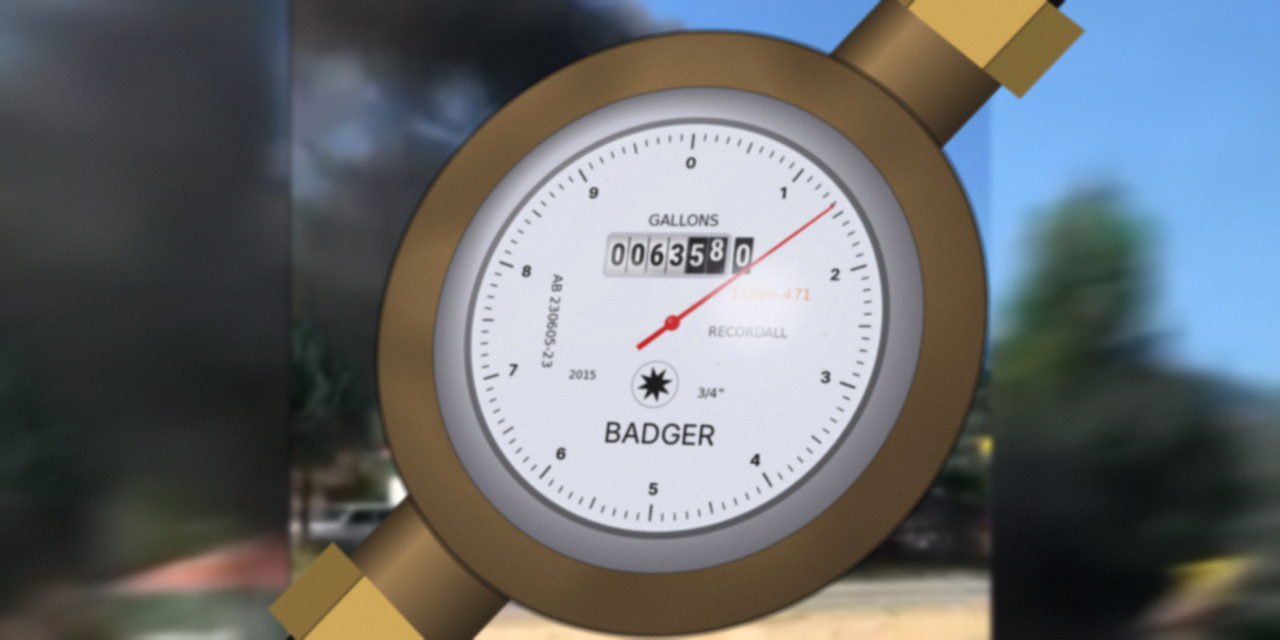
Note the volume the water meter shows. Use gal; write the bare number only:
63581.4
